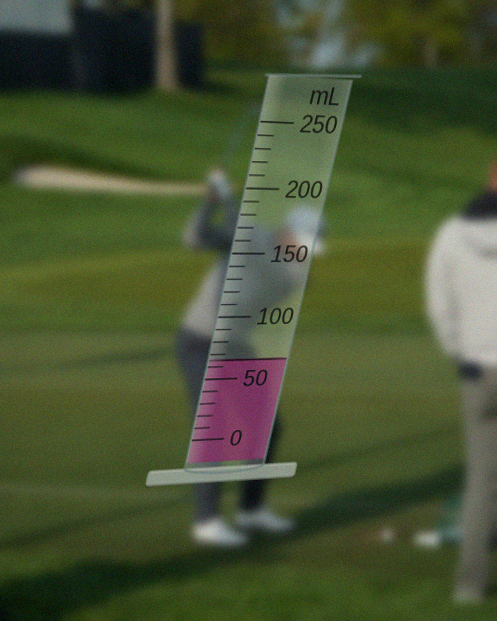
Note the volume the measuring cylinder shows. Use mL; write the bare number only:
65
